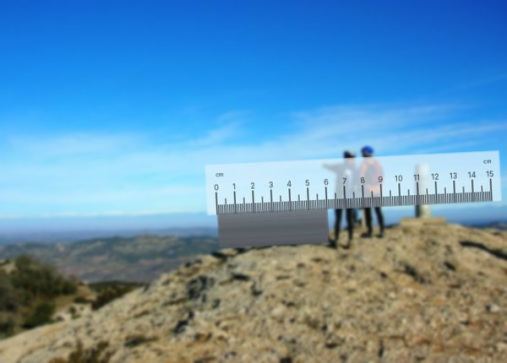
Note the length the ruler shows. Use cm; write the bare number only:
6
